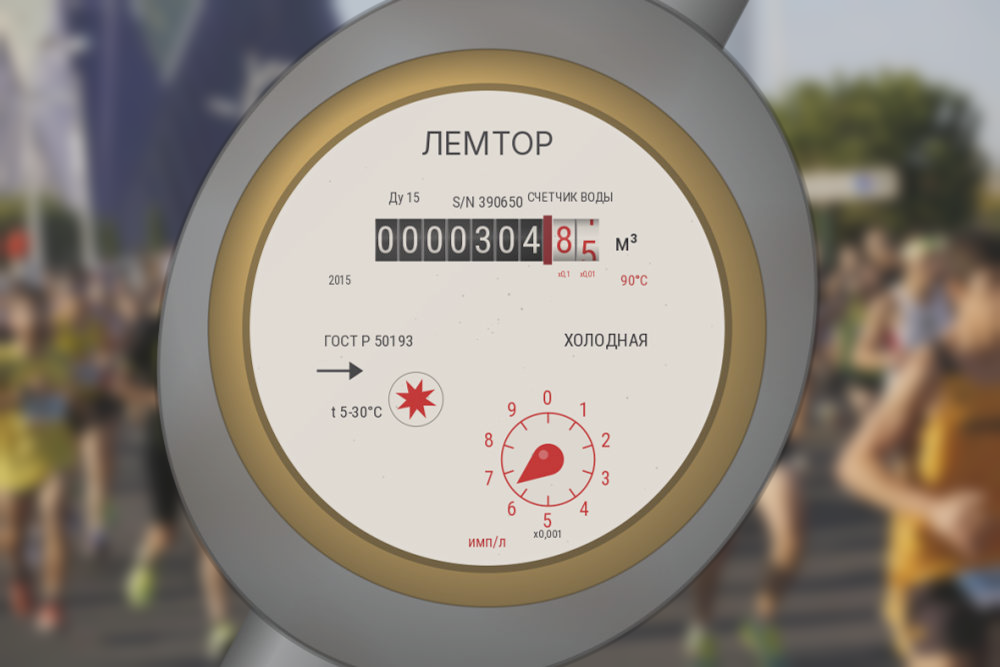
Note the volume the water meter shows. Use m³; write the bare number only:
304.846
